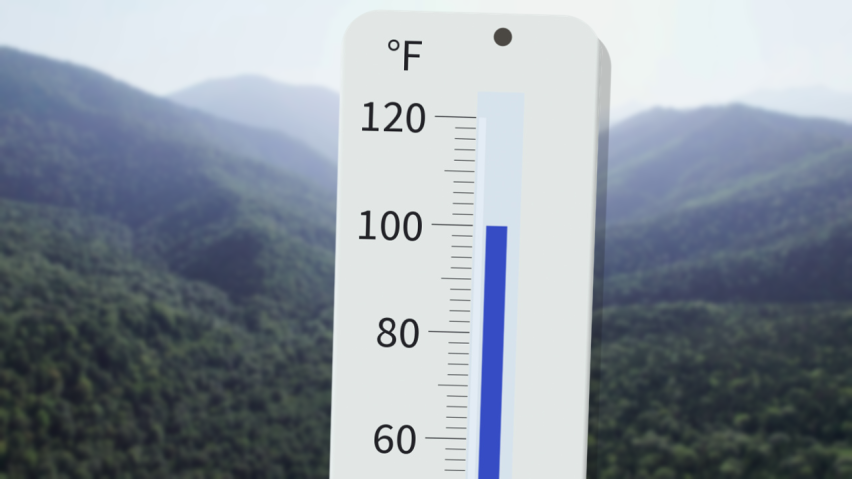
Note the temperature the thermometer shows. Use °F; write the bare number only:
100
